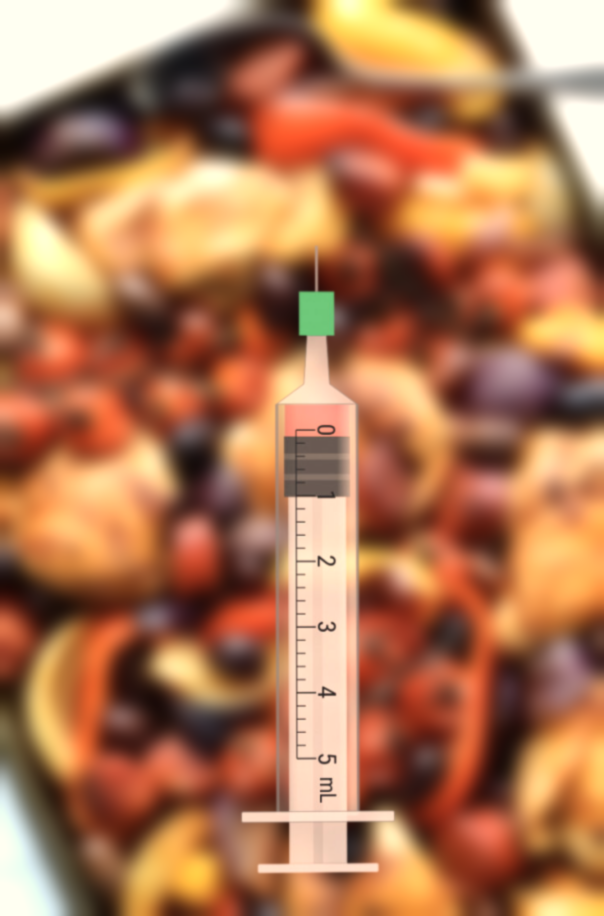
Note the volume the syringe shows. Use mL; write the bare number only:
0.1
